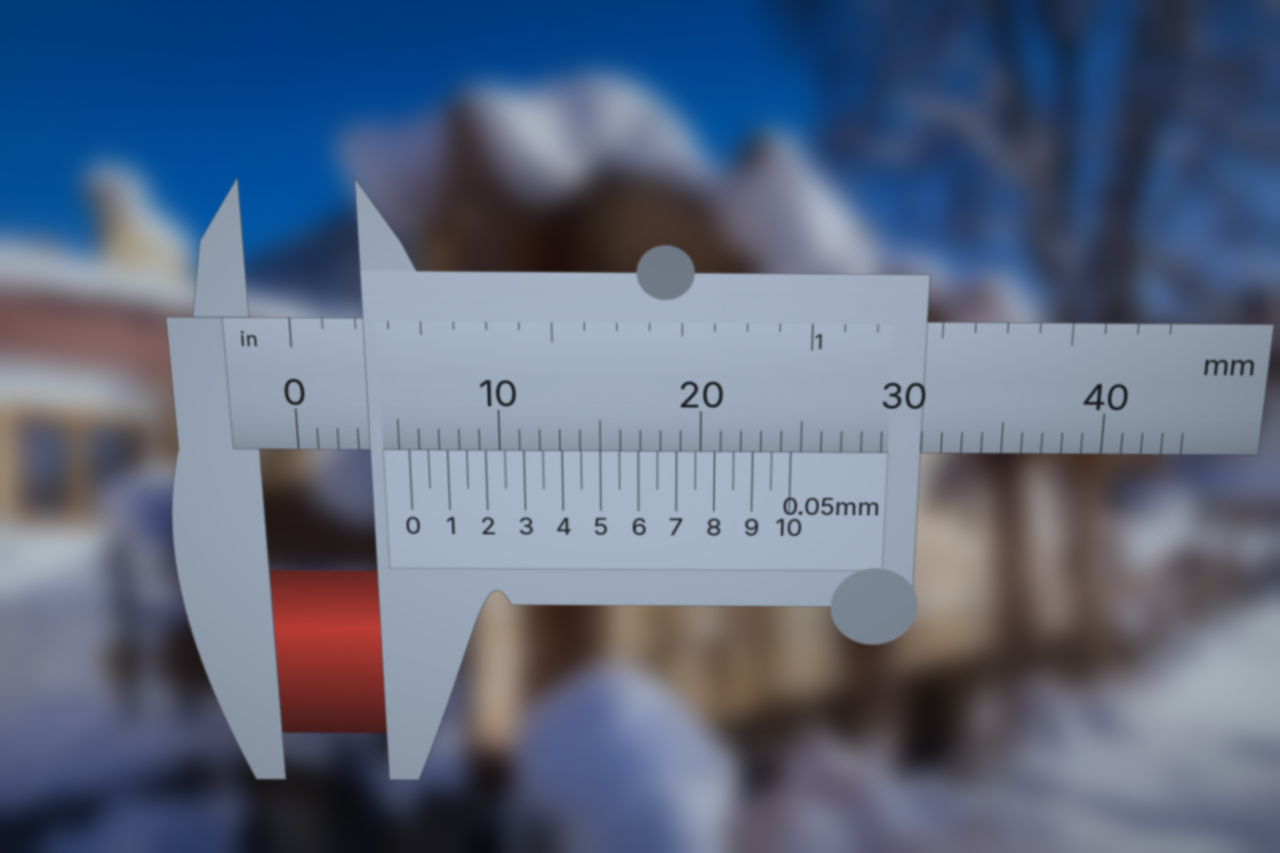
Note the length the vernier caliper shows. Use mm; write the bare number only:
5.5
